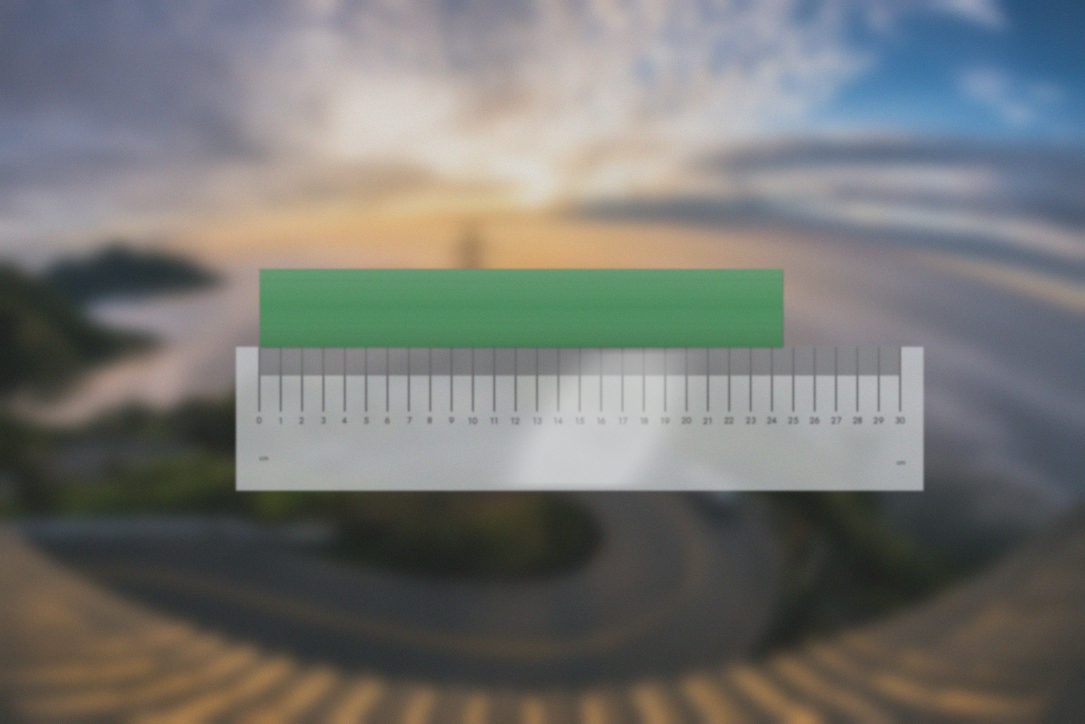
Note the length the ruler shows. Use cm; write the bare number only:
24.5
